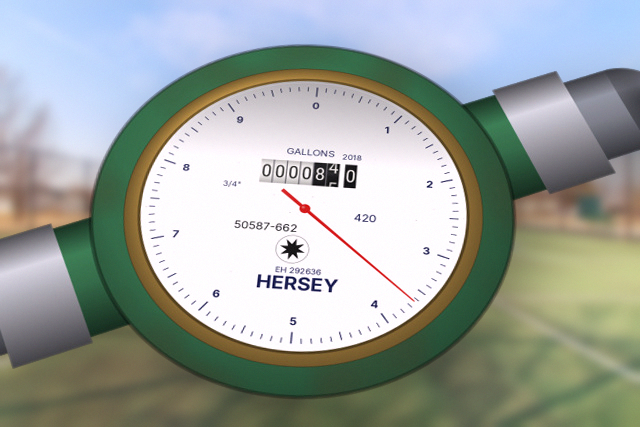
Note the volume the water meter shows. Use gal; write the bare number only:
843.6
